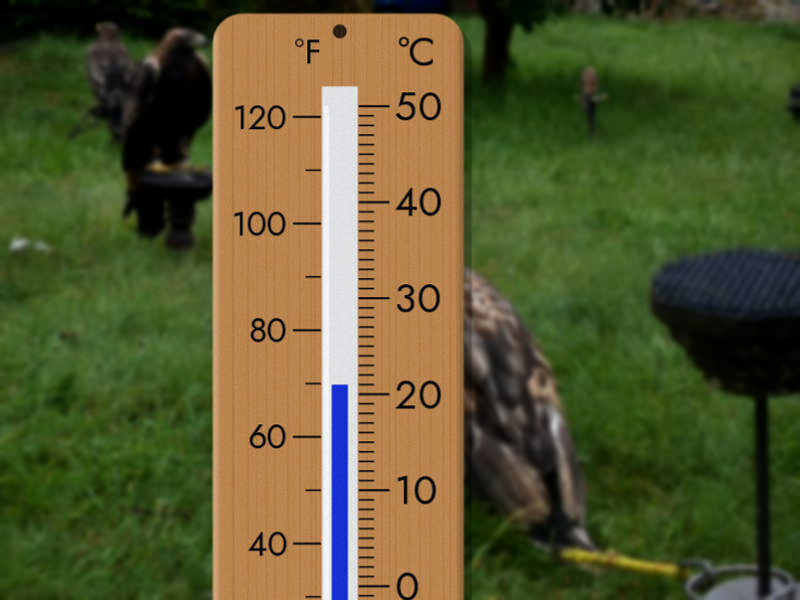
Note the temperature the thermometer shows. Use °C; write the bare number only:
21
